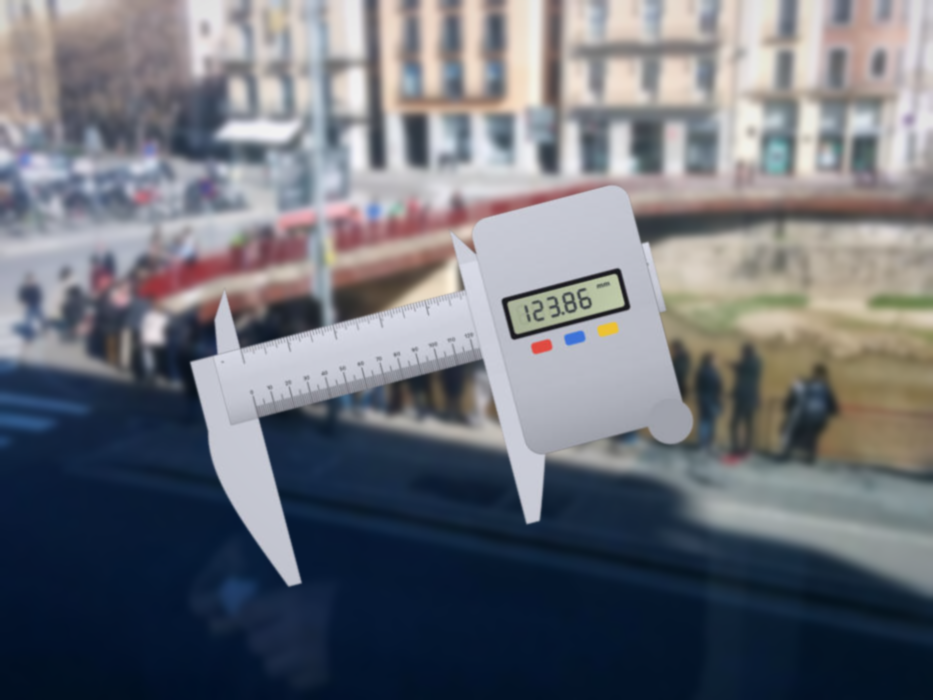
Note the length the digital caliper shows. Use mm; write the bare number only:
123.86
